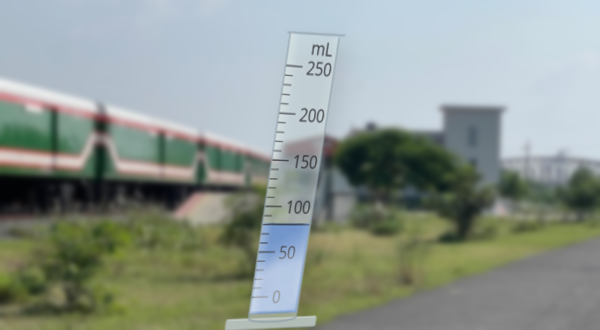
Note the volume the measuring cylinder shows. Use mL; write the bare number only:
80
